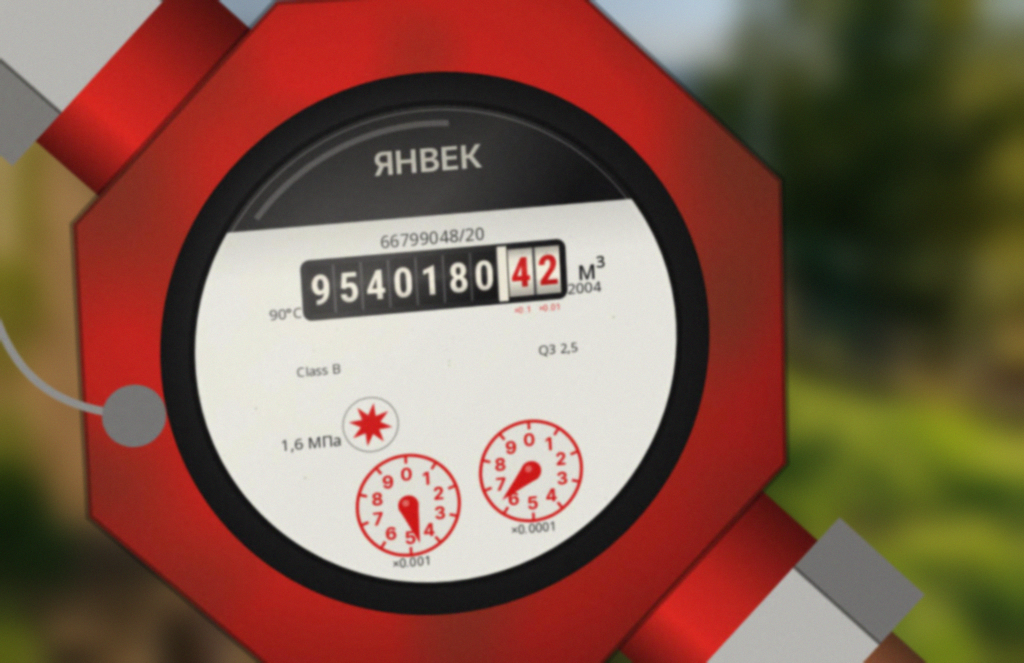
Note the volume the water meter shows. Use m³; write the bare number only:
9540180.4246
